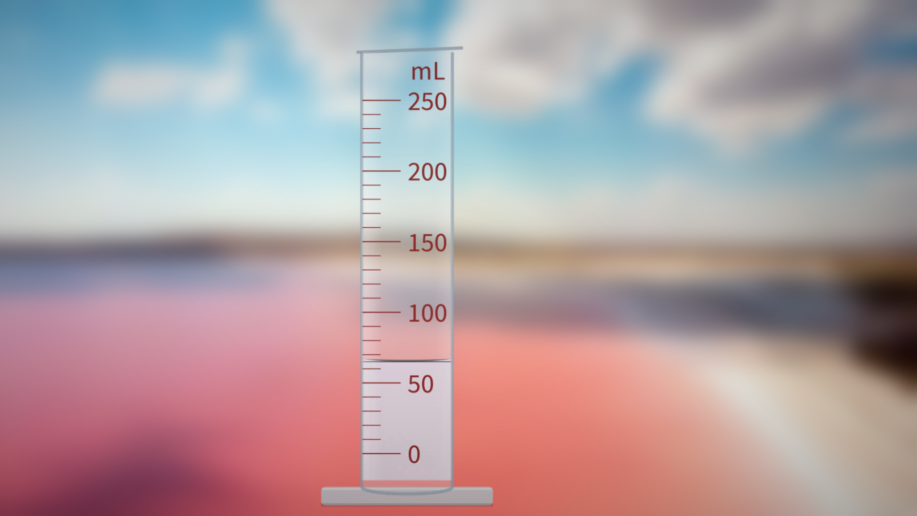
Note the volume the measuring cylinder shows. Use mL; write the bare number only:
65
